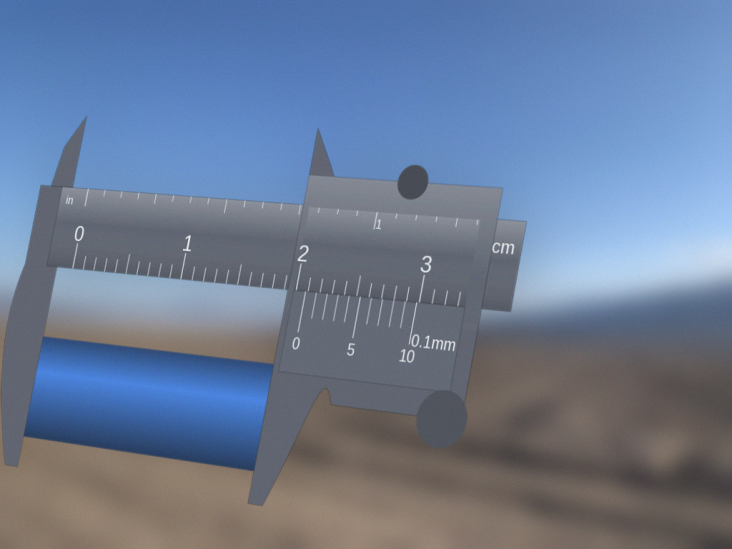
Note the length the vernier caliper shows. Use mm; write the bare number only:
20.8
